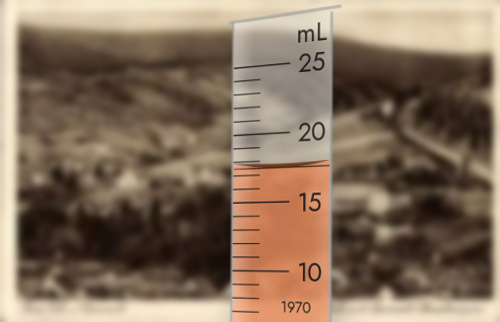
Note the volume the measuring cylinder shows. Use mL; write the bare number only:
17.5
